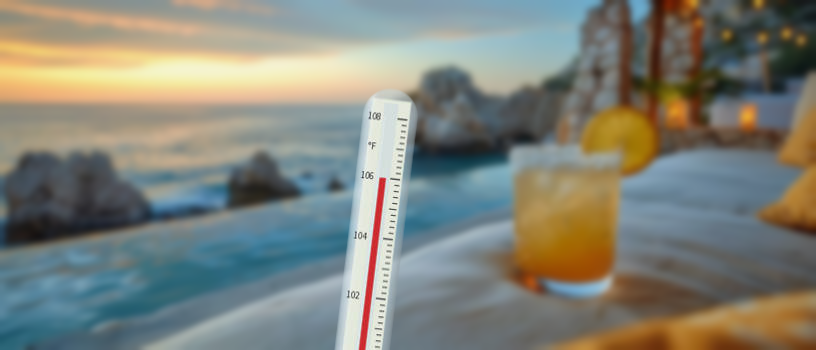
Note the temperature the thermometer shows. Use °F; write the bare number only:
106
